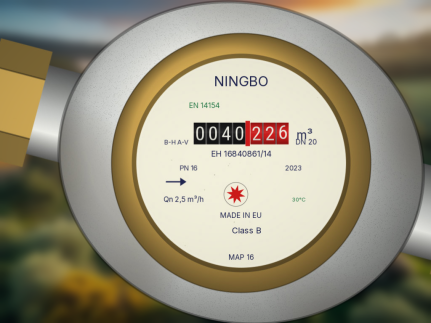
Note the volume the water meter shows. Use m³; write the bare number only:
40.226
